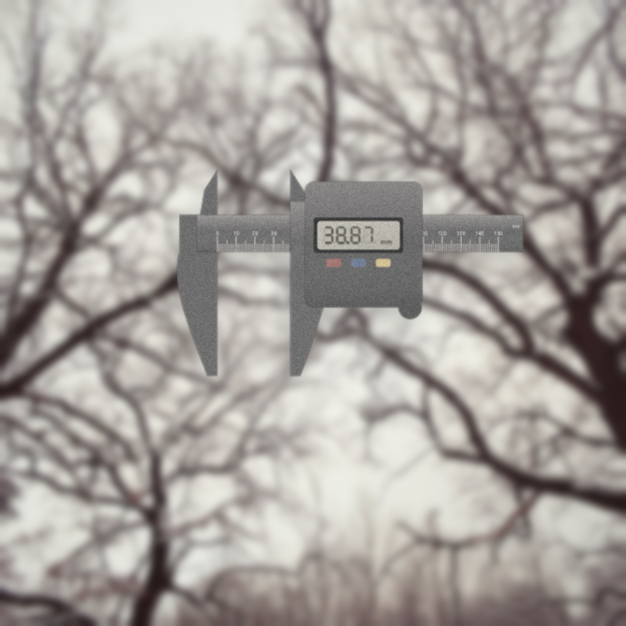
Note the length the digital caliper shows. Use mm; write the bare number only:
38.87
